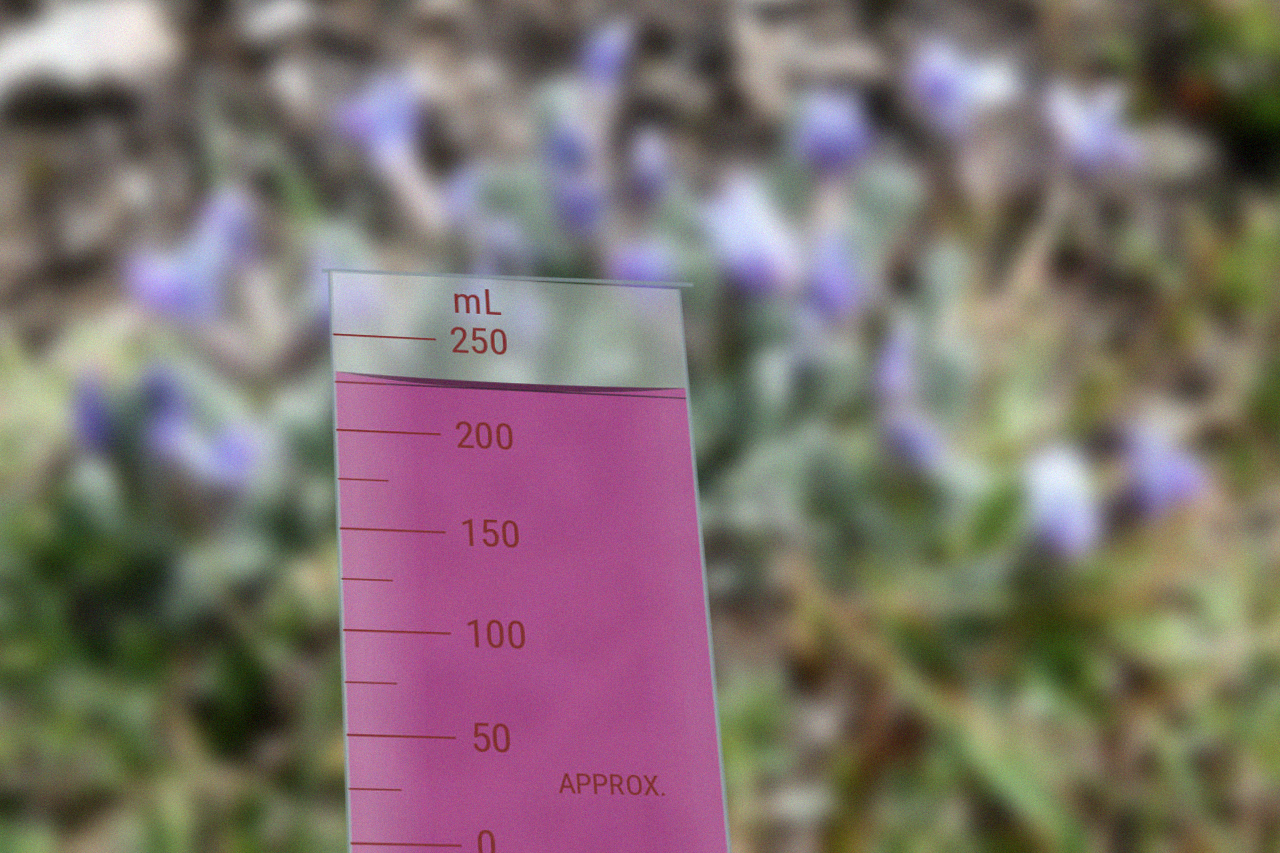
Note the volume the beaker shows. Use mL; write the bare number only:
225
